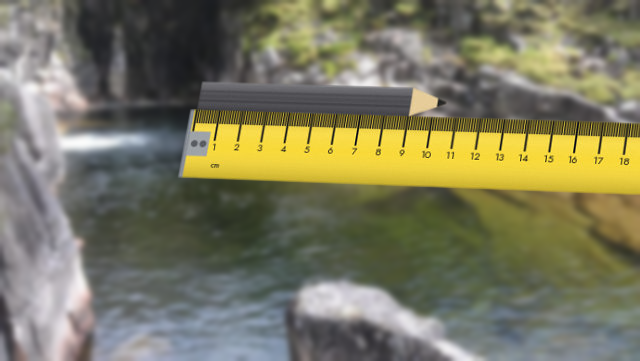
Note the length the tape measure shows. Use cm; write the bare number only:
10.5
